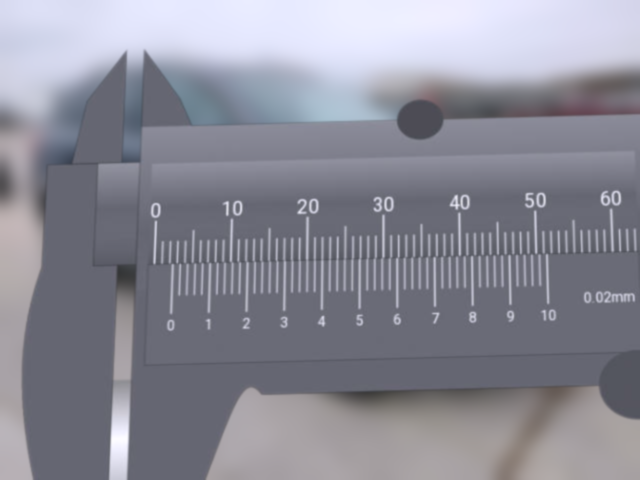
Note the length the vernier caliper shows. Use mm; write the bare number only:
2.4
